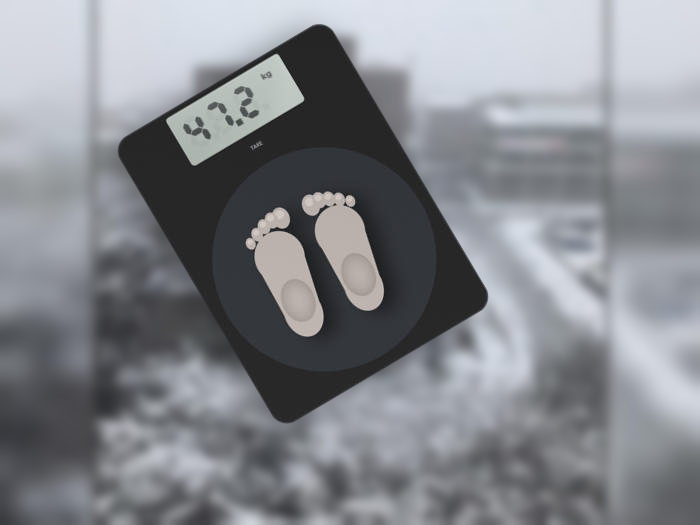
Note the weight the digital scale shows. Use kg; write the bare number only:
47.2
